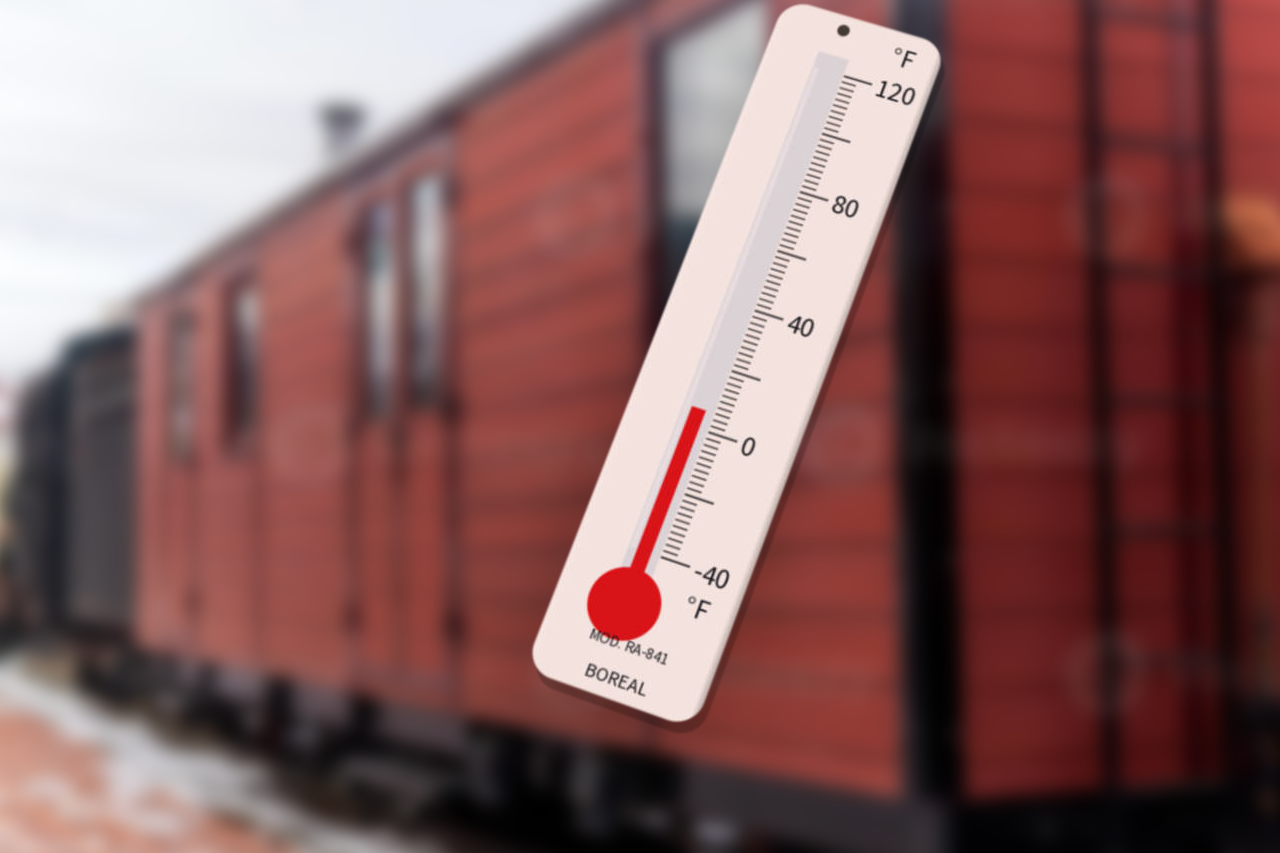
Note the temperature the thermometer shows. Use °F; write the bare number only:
6
